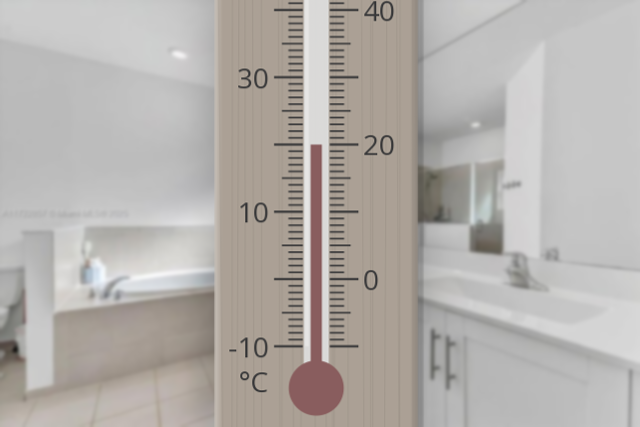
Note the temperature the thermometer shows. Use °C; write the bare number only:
20
